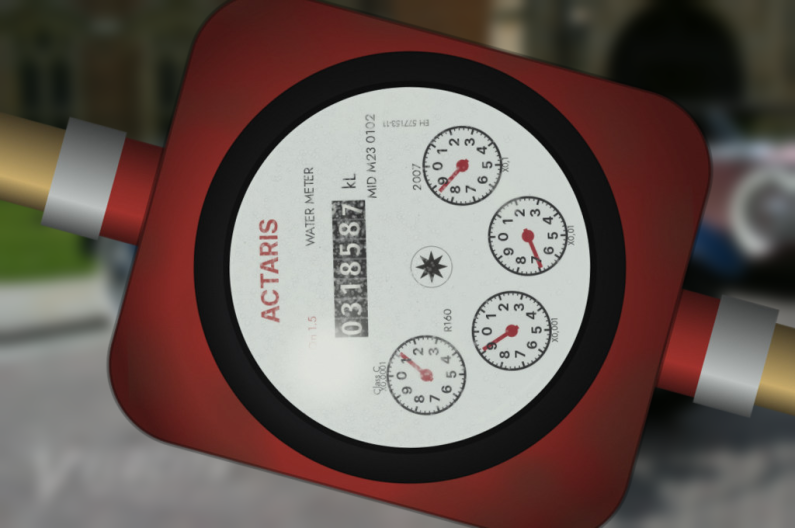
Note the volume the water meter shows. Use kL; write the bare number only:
318586.8691
